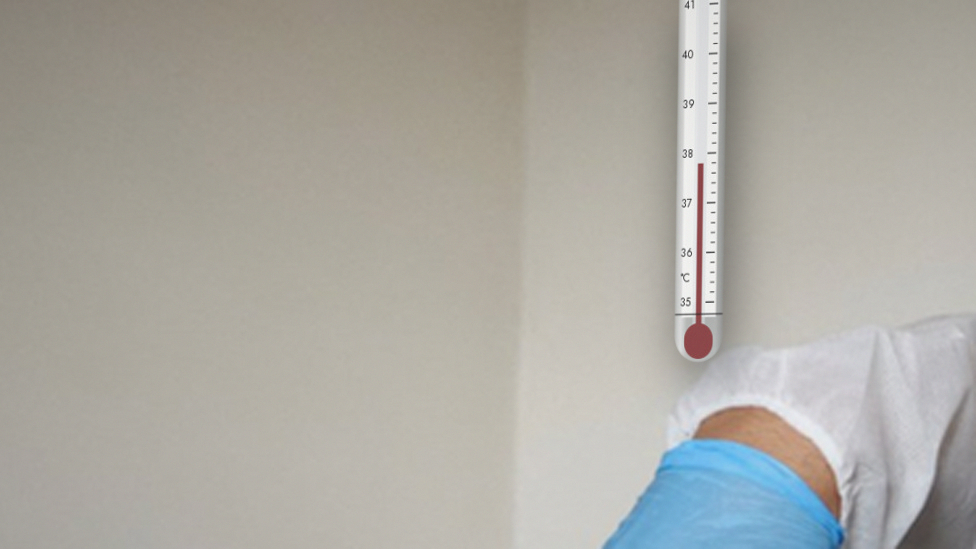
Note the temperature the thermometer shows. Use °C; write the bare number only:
37.8
